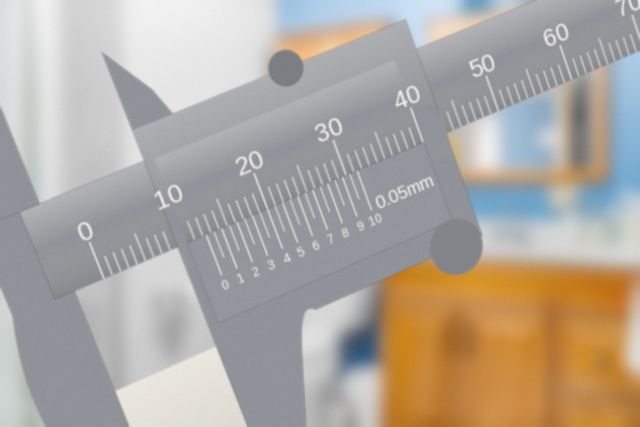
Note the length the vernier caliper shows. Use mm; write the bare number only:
12.4
